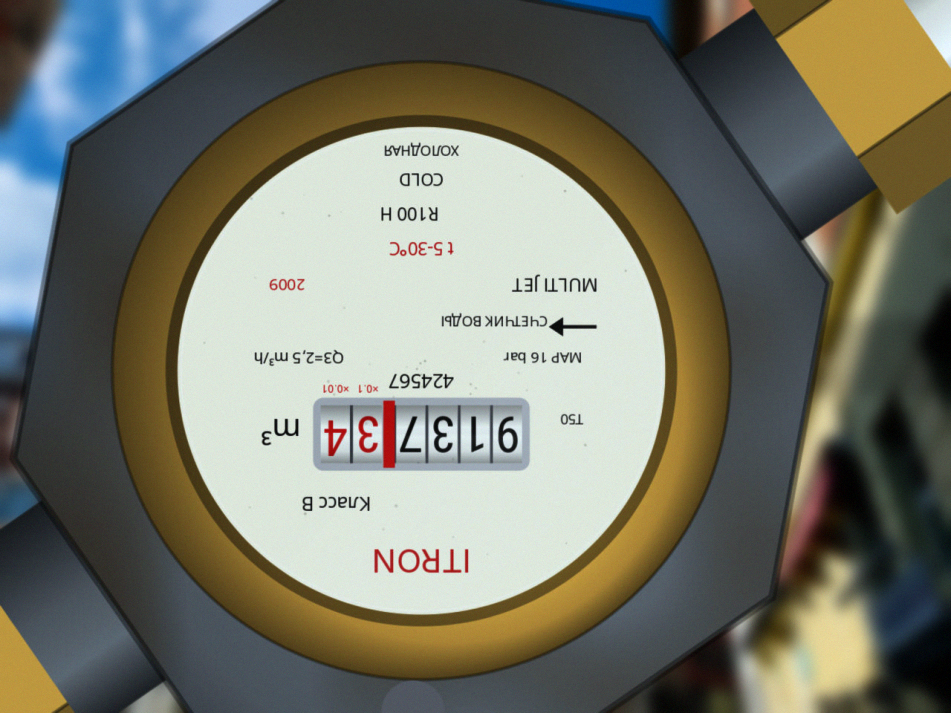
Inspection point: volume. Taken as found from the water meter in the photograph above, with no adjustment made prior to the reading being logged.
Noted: 9137.34 m³
